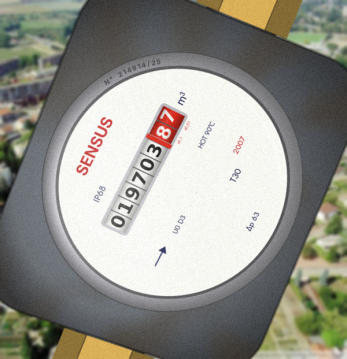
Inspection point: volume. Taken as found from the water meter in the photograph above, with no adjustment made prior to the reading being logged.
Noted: 19703.87 m³
